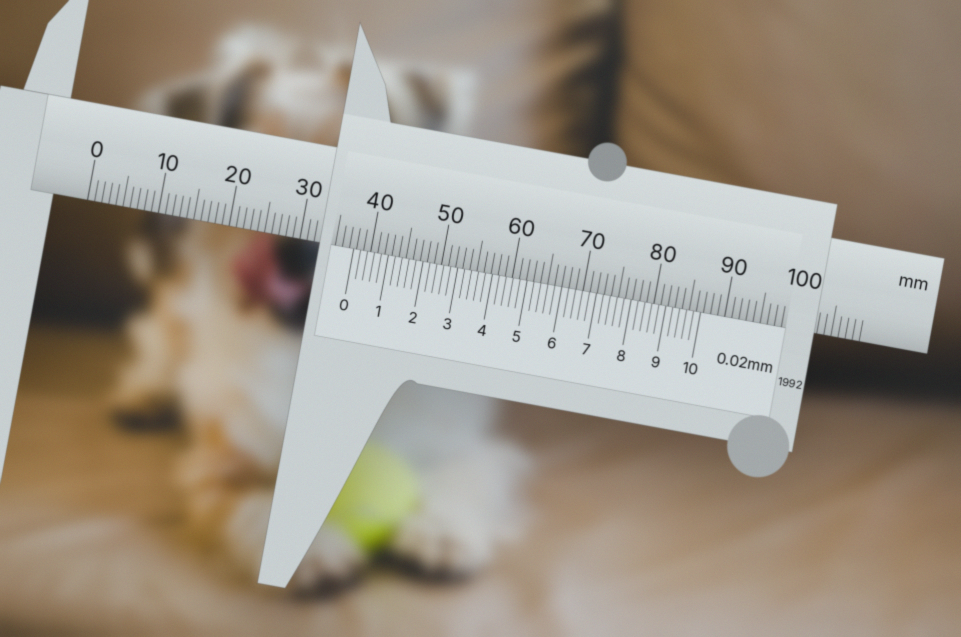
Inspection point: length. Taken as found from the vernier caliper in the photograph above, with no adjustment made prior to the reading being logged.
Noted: 37.6 mm
